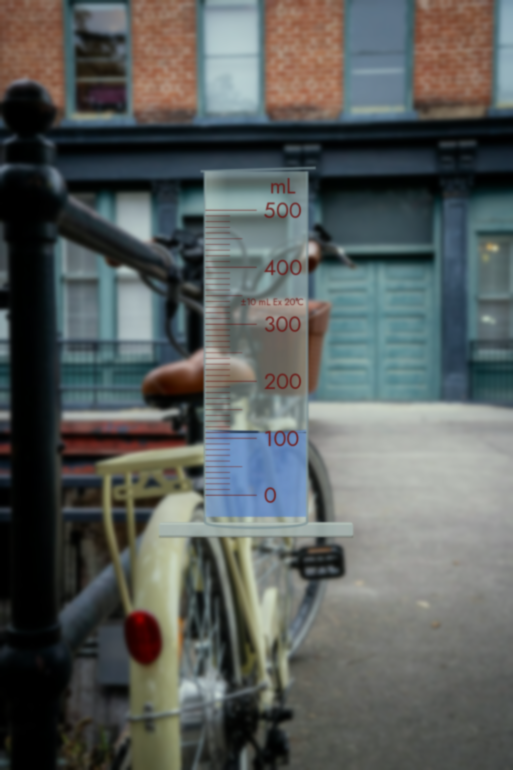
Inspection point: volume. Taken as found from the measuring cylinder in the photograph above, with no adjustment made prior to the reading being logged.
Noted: 110 mL
